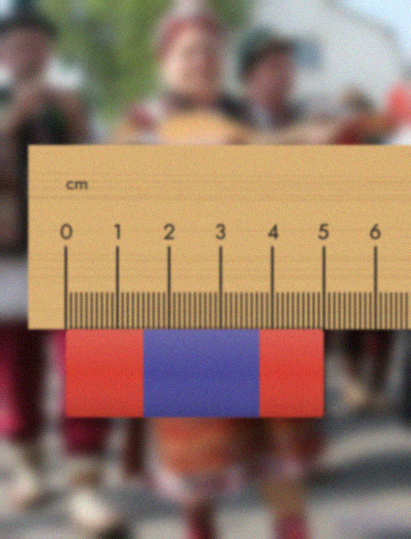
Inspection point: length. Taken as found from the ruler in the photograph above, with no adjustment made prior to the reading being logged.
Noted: 5 cm
